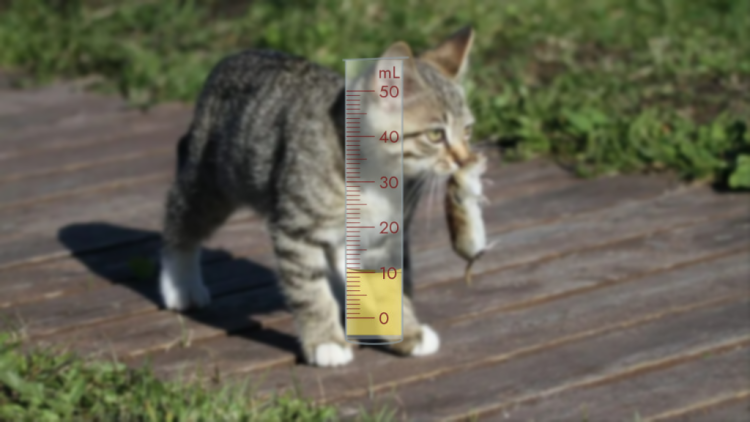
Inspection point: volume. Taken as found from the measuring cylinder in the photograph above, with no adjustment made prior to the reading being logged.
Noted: 10 mL
